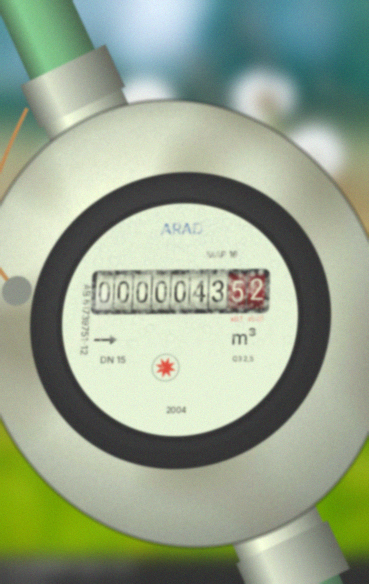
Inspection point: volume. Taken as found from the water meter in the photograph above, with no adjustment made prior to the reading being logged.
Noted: 43.52 m³
